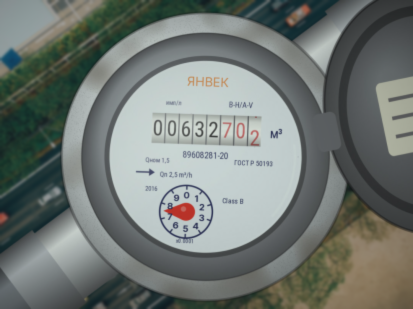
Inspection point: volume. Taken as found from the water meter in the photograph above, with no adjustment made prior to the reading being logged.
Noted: 632.7017 m³
